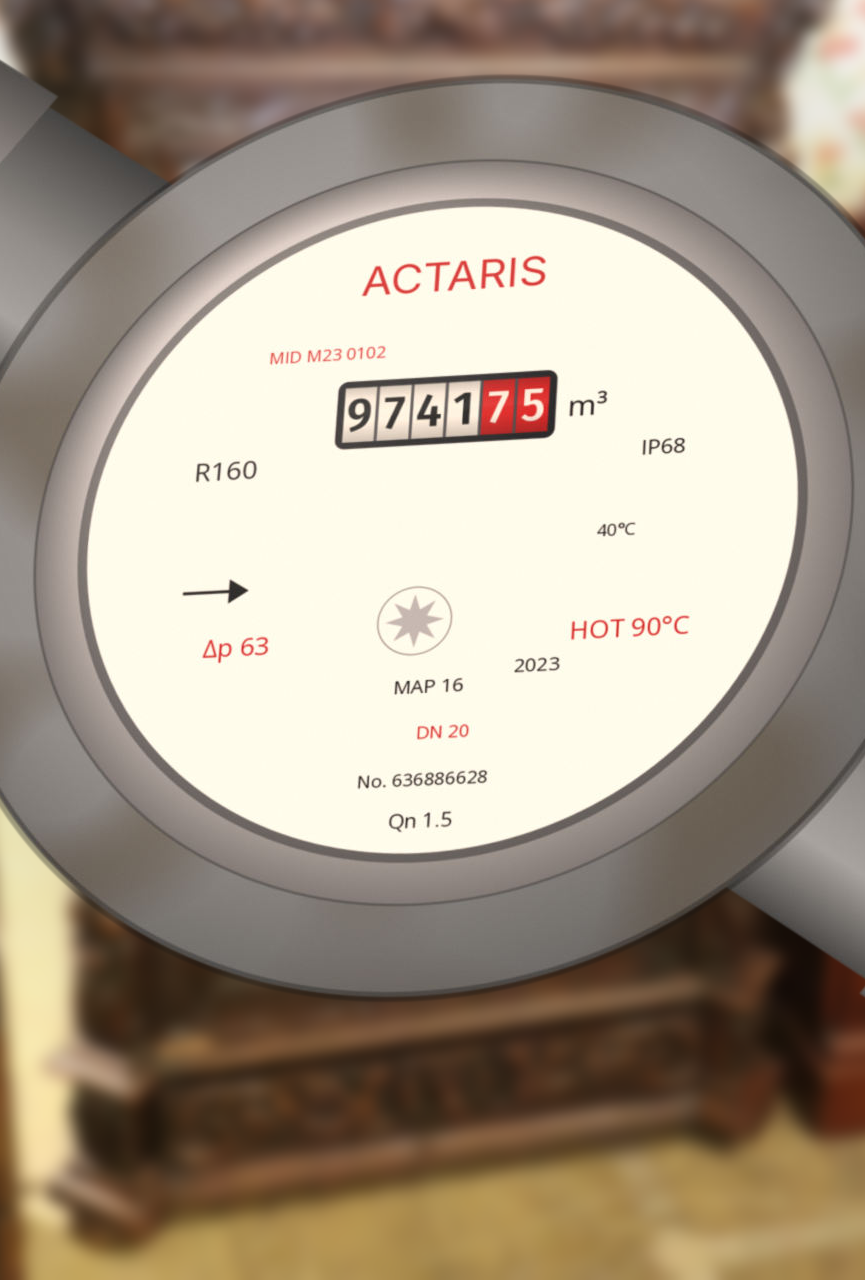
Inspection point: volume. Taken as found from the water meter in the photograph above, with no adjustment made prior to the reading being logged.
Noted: 9741.75 m³
